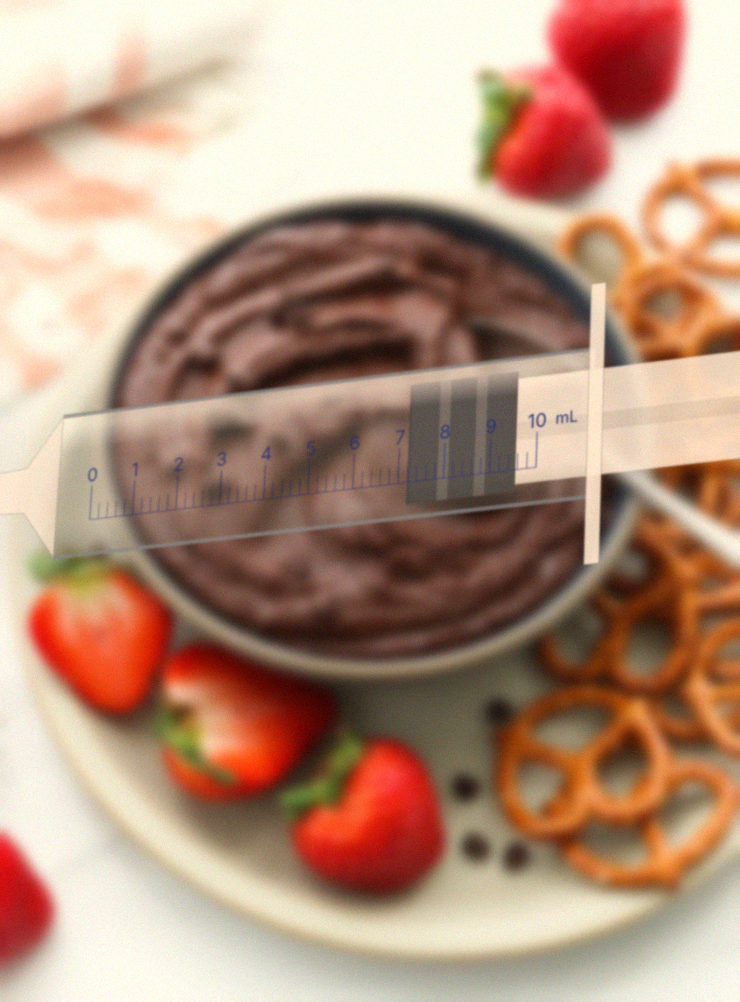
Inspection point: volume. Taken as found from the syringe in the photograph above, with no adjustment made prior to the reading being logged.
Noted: 7.2 mL
